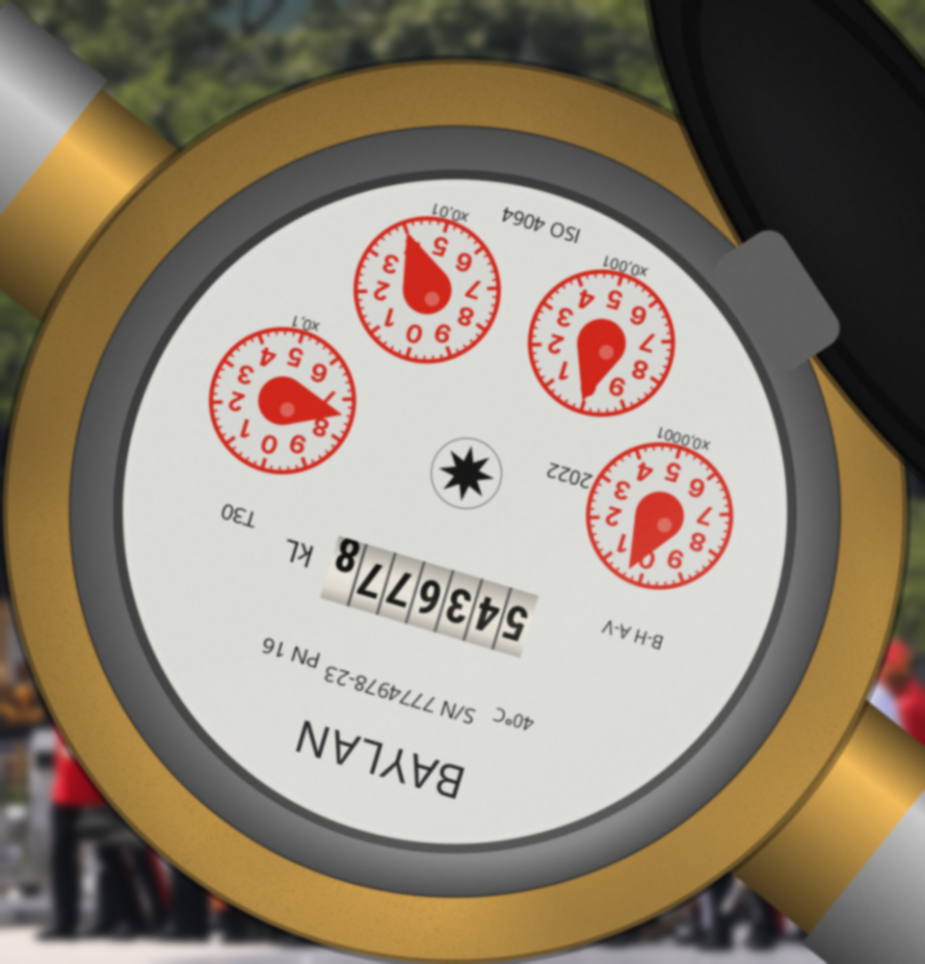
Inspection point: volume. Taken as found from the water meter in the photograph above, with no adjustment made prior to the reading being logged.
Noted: 5436777.7400 kL
